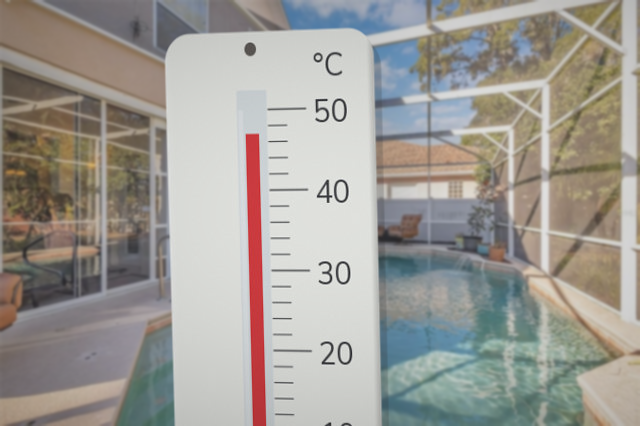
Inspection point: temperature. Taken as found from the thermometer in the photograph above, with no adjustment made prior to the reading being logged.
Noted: 47 °C
